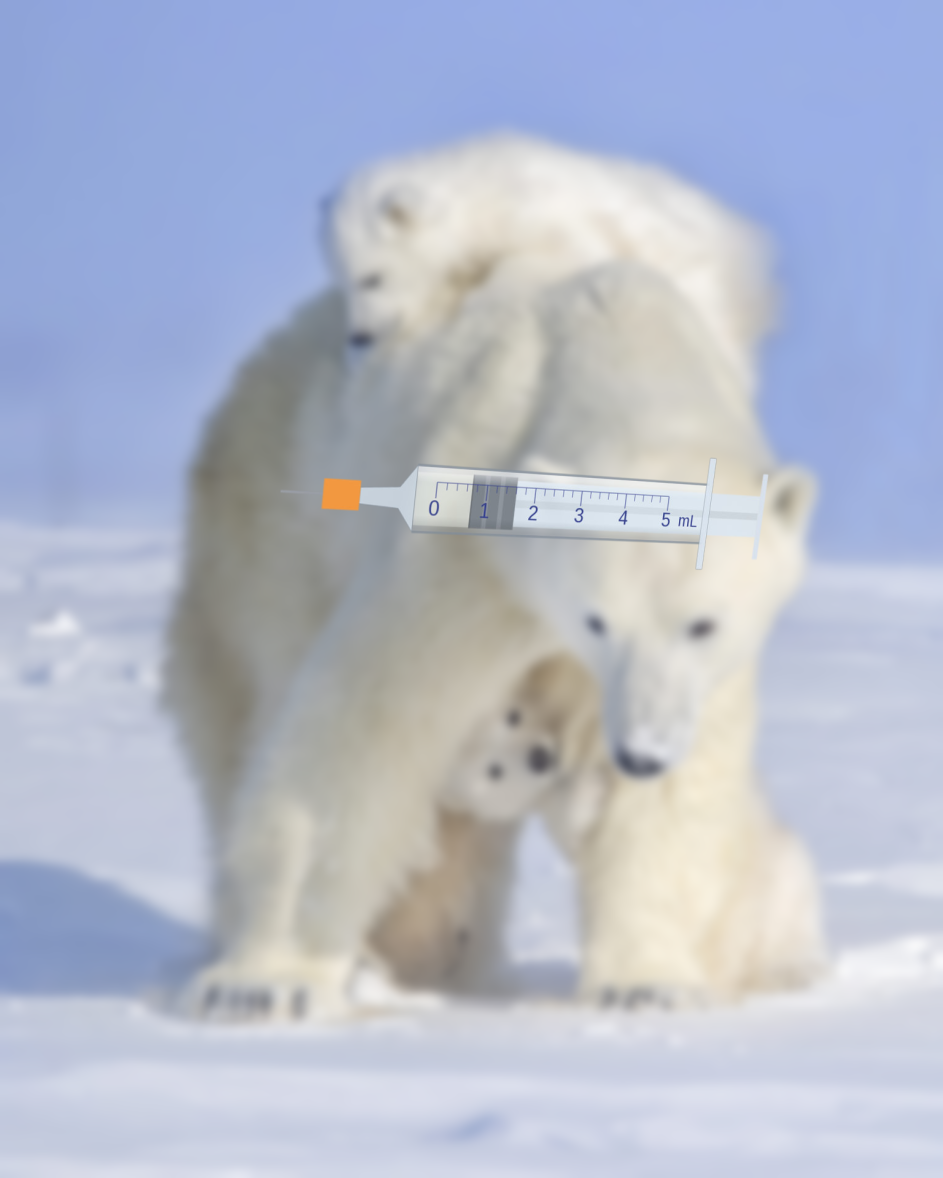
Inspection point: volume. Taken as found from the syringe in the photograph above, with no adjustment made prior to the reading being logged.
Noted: 0.7 mL
